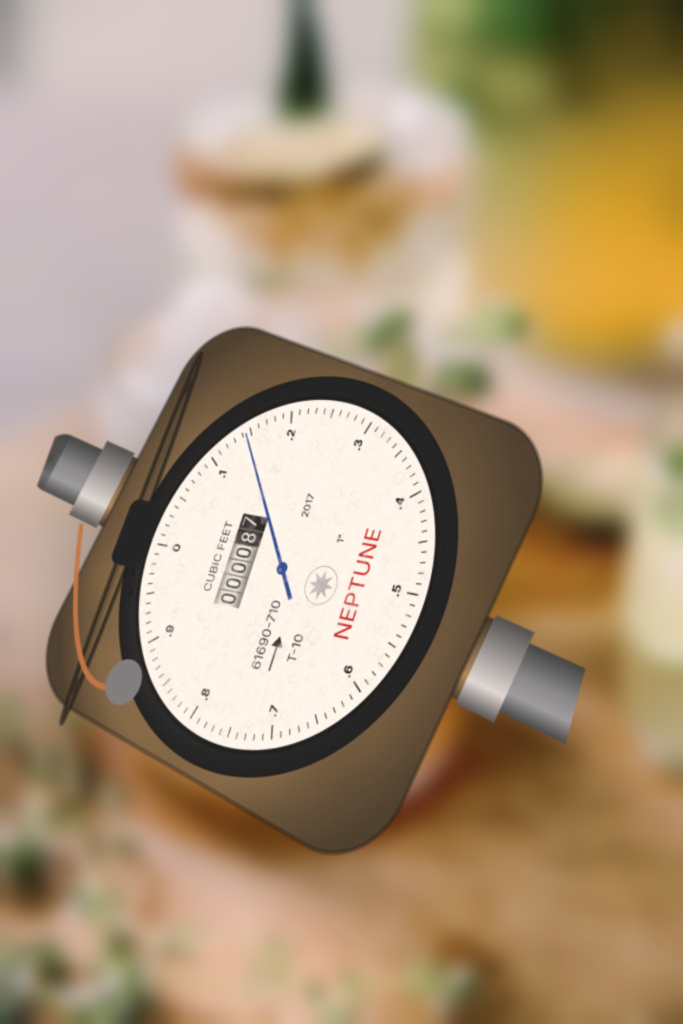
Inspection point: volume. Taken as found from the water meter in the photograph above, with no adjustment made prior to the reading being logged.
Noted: 87.14 ft³
